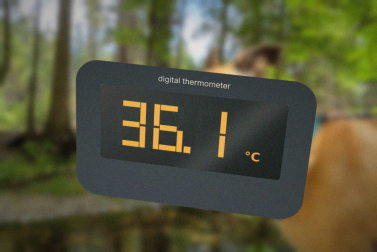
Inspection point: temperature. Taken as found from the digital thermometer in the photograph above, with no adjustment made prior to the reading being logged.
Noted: 36.1 °C
